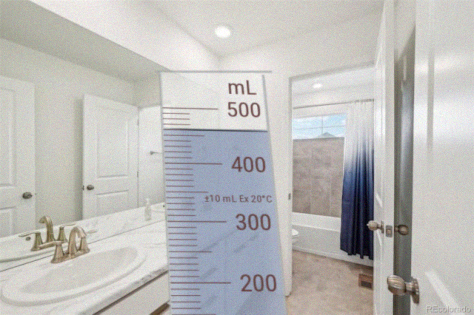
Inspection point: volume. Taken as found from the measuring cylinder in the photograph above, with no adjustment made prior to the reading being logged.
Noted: 460 mL
